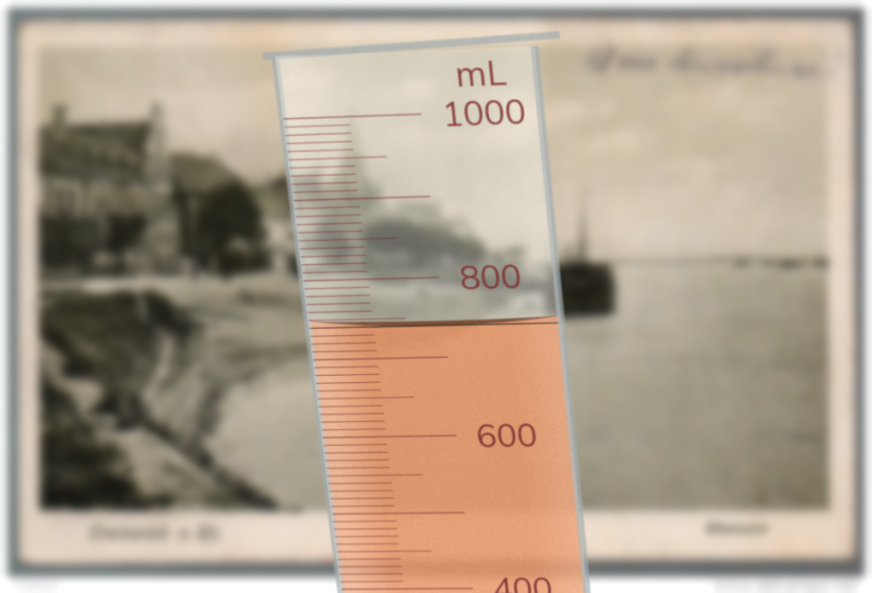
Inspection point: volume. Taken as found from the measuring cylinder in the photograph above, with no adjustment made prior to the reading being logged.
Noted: 740 mL
